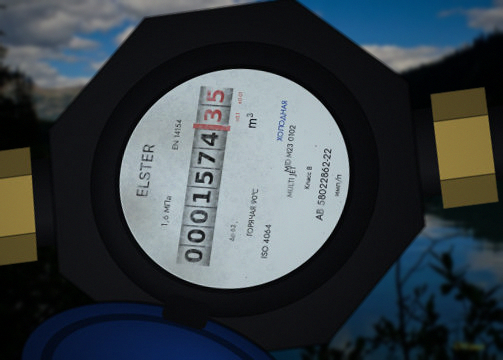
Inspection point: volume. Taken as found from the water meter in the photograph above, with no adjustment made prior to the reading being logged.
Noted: 1574.35 m³
